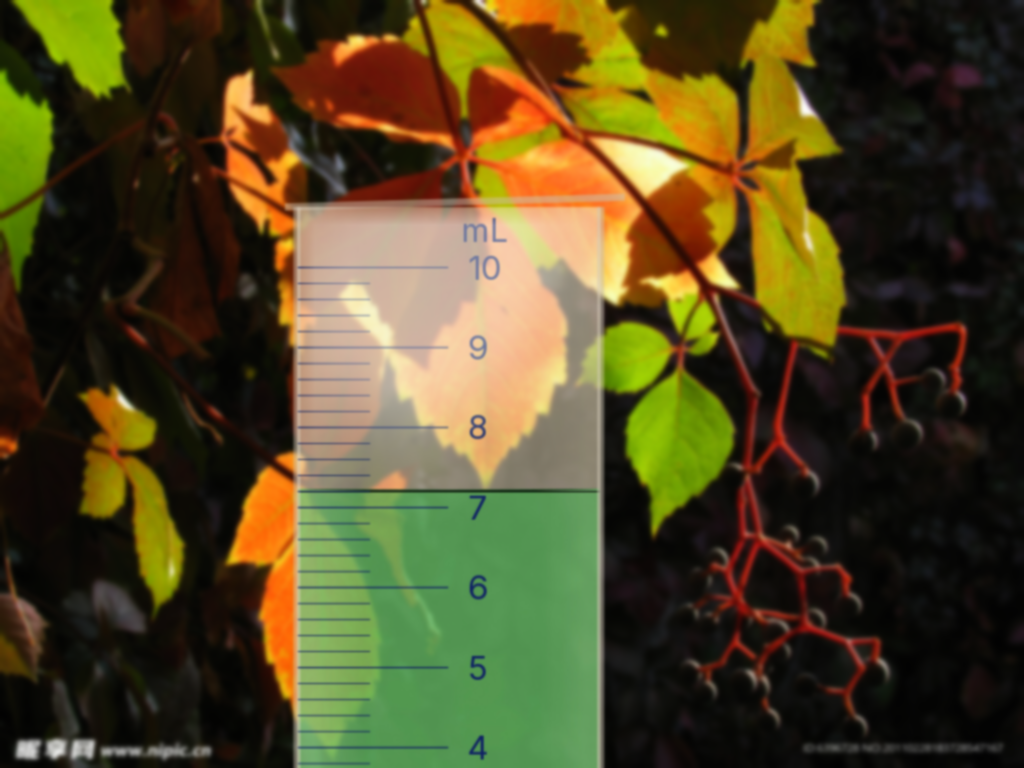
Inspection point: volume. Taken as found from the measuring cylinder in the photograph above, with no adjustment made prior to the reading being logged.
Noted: 7.2 mL
